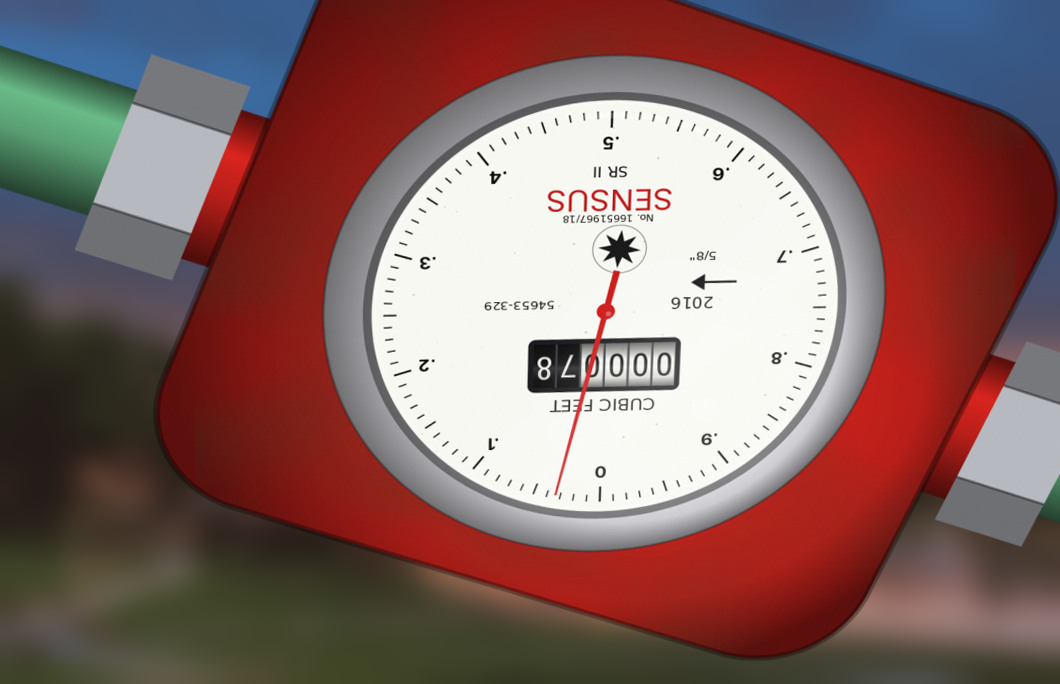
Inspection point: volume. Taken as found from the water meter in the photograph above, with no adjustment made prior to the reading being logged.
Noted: 78.03 ft³
